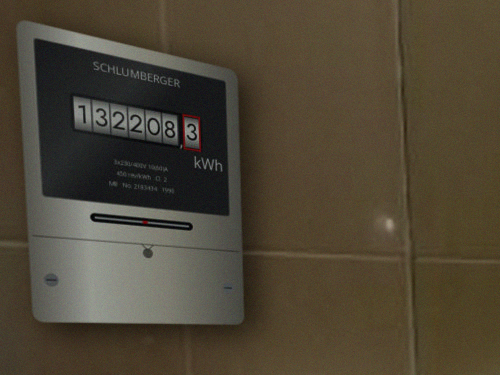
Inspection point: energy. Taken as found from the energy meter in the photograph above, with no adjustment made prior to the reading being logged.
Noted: 132208.3 kWh
